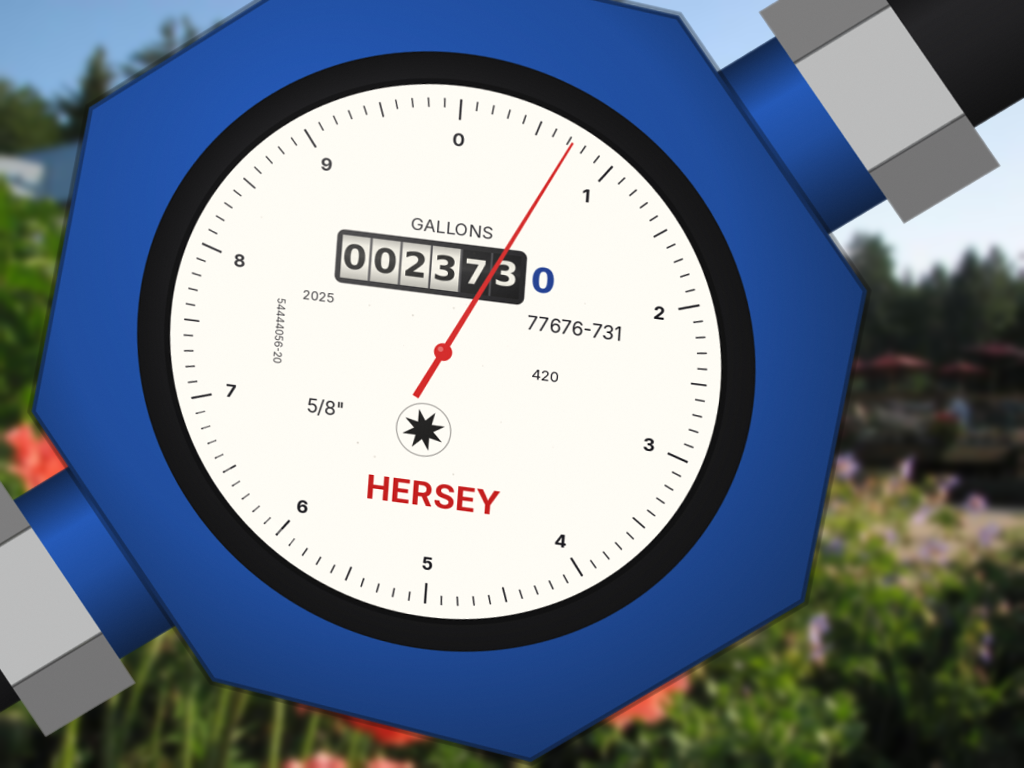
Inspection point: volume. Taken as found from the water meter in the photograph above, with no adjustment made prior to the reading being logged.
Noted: 23730.7 gal
